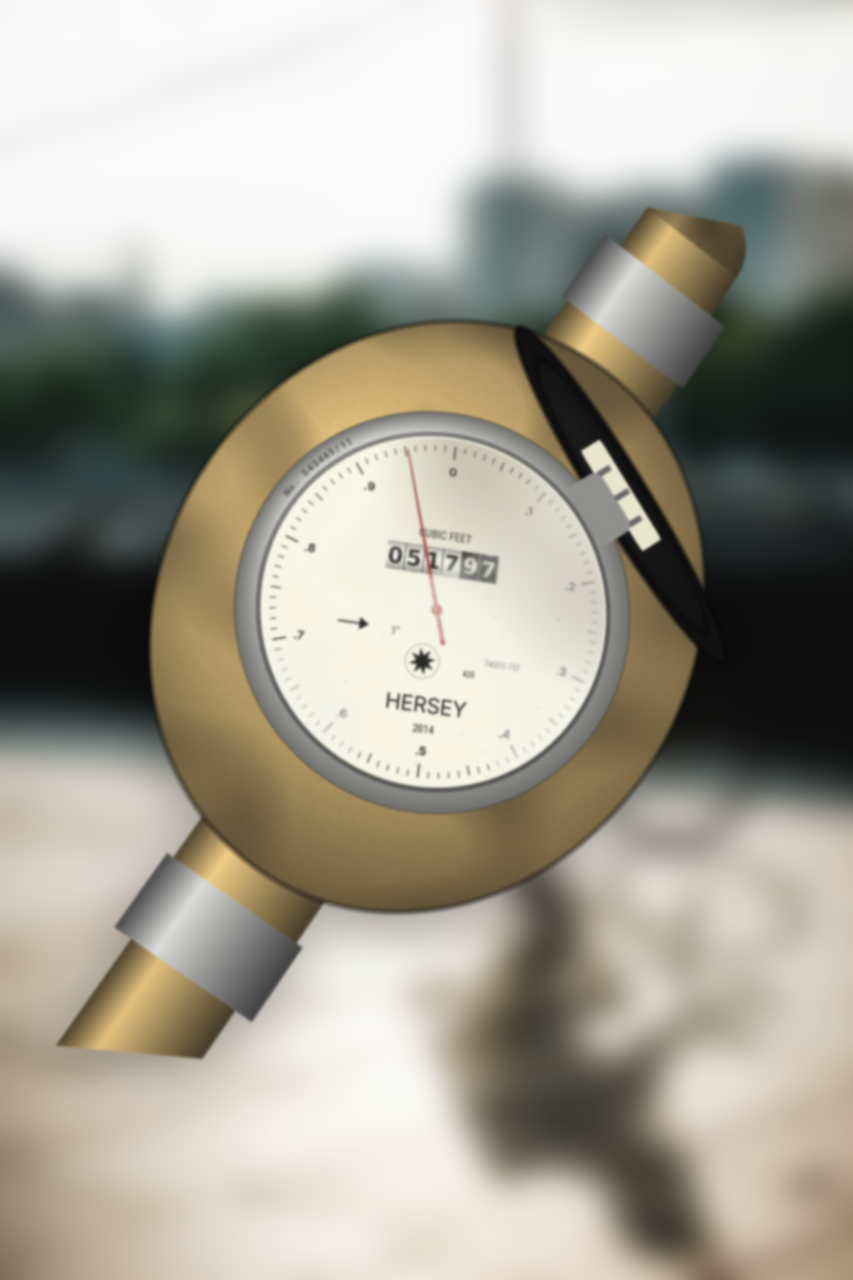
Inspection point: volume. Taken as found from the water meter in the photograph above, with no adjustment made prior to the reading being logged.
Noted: 51796.95 ft³
